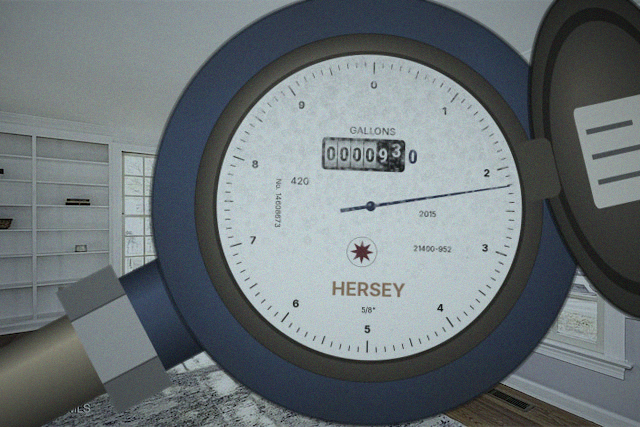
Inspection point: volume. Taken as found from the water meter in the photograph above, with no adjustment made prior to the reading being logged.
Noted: 932.2 gal
